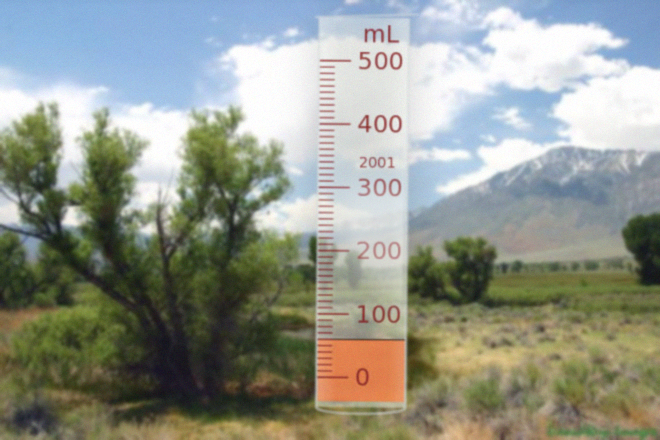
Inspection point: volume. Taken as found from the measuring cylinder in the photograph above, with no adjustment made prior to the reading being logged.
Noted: 60 mL
